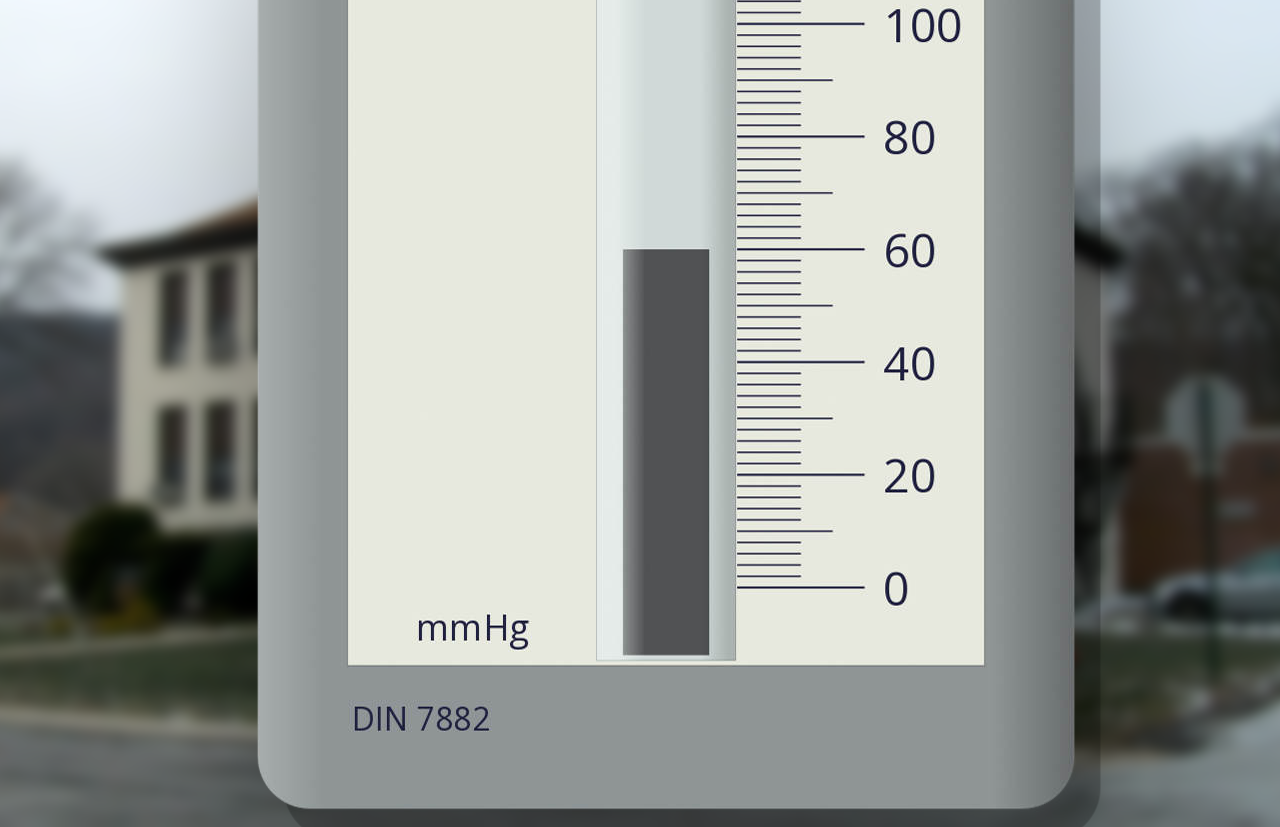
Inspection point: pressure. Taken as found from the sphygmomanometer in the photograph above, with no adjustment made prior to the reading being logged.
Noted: 60 mmHg
